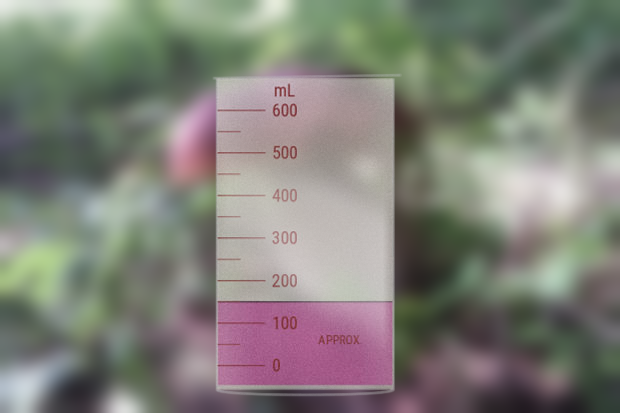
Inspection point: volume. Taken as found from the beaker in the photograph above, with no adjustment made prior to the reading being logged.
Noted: 150 mL
